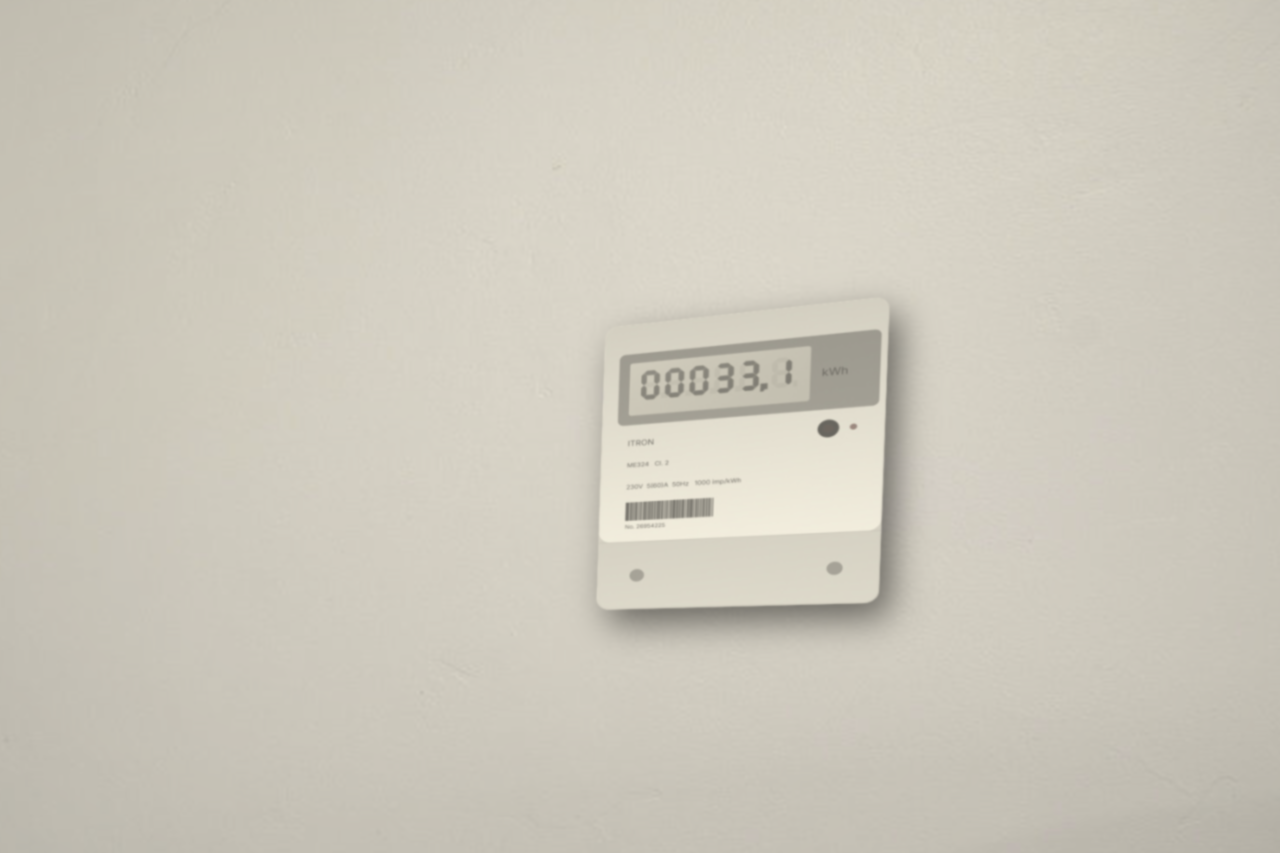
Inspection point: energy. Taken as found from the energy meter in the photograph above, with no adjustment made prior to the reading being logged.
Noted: 33.1 kWh
